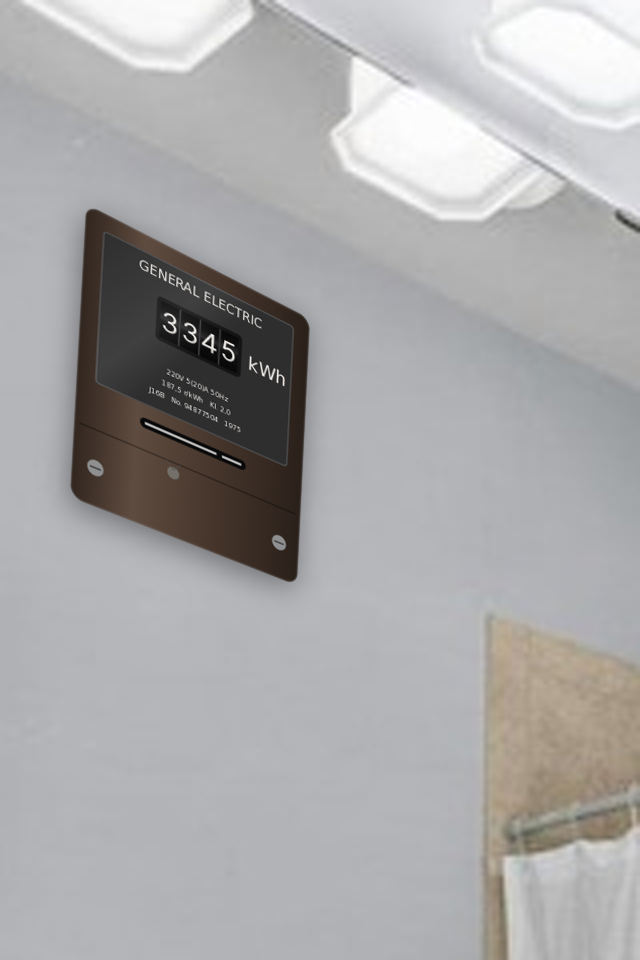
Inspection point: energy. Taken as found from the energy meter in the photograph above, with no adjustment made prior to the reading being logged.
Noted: 3345 kWh
